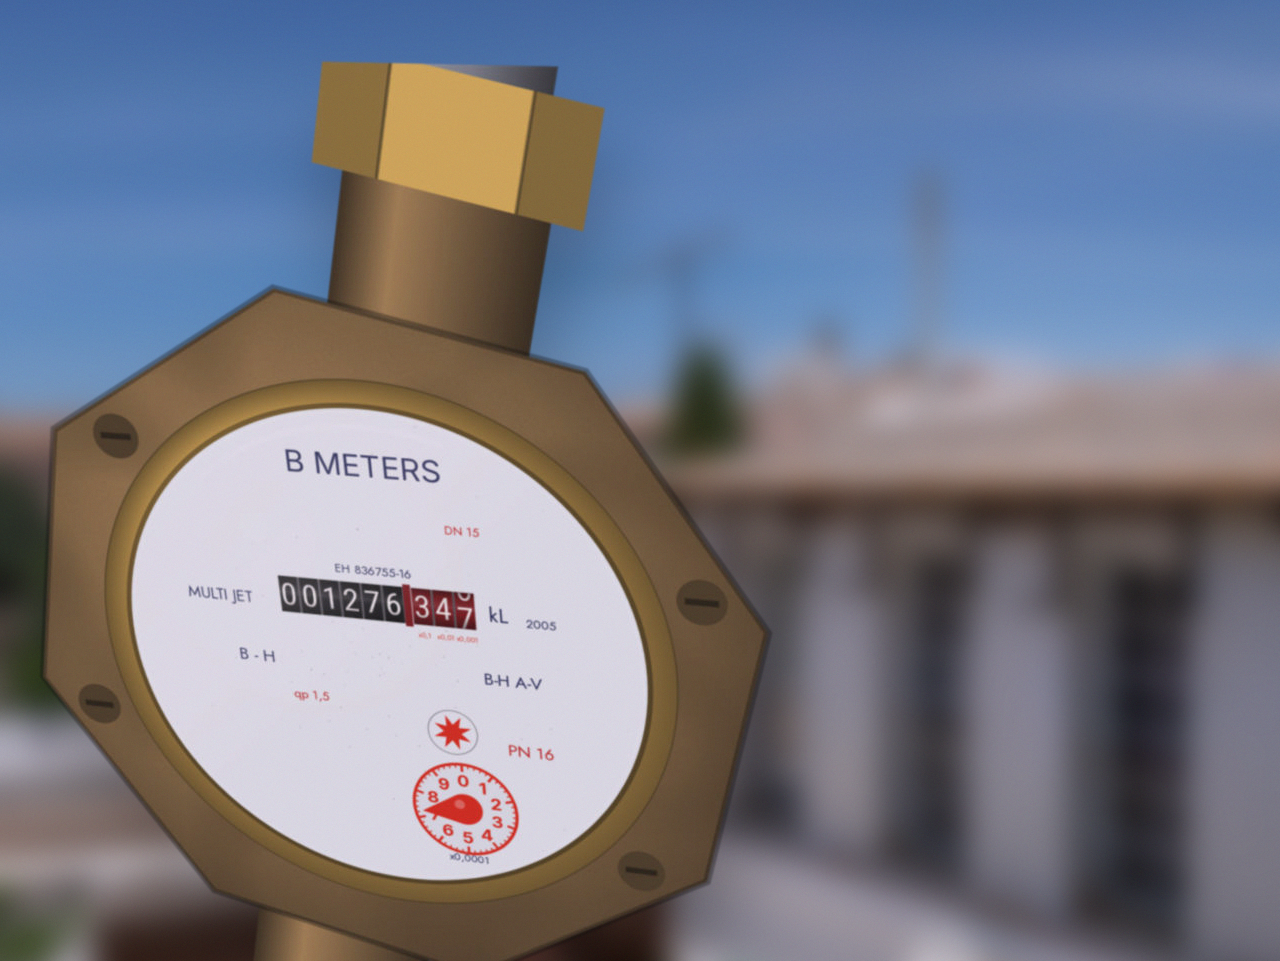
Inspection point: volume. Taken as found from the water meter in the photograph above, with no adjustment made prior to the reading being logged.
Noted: 1276.3467 kL
